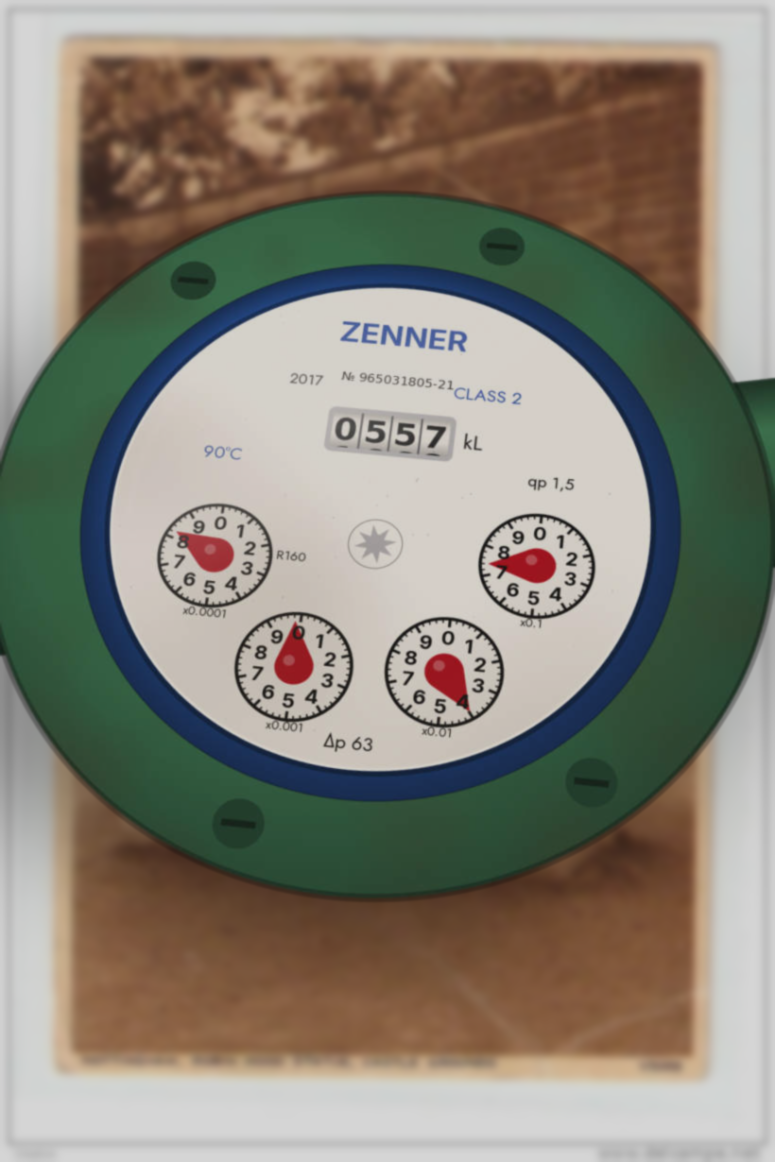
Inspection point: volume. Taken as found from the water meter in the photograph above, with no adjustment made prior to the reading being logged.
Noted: 557.7398 kL
